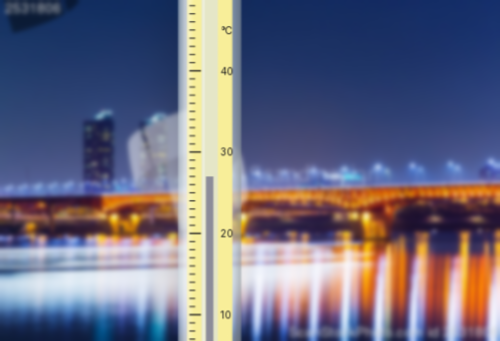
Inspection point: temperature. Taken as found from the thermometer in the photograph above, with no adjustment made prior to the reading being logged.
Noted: 27 °C
